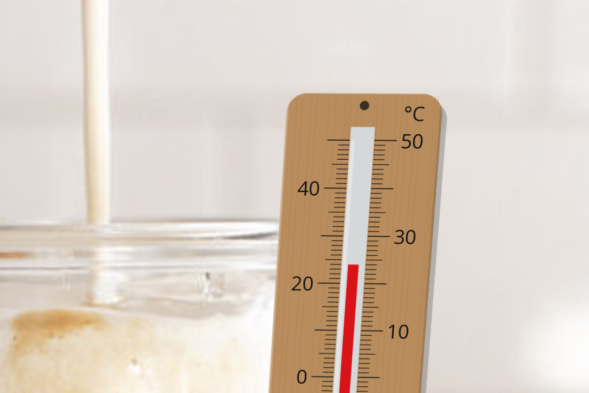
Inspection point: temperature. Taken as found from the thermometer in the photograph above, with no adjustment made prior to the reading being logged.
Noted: 24 °C
